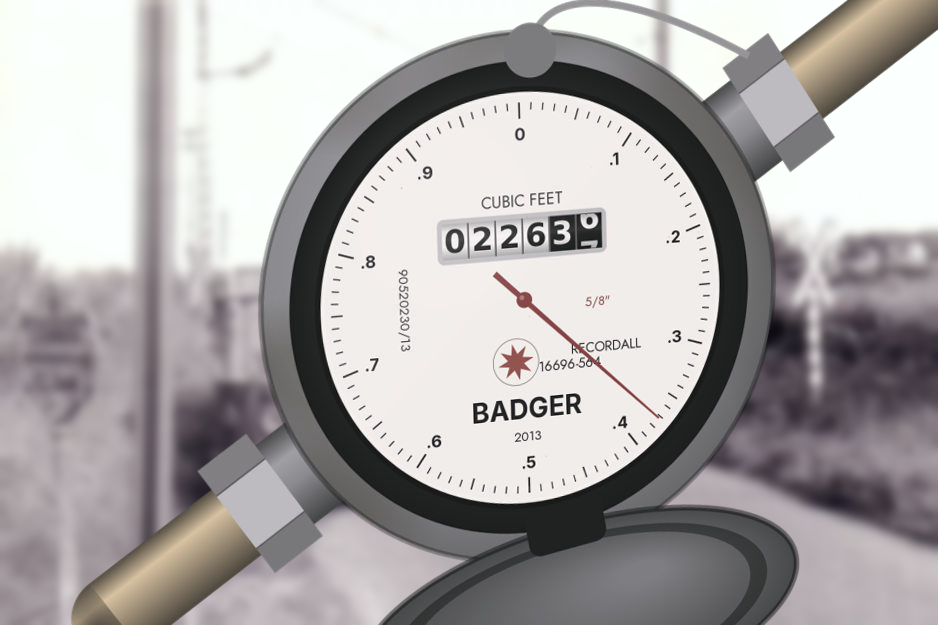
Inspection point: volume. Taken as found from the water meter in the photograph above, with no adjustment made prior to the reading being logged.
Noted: 22636.37 ft³
